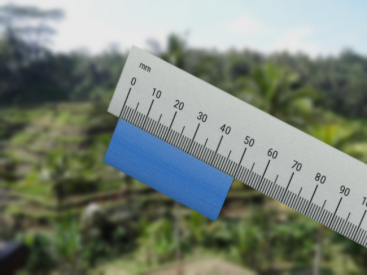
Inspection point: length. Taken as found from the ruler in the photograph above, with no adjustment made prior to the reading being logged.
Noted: 50 mm
